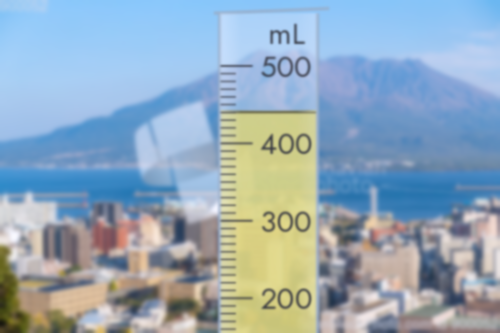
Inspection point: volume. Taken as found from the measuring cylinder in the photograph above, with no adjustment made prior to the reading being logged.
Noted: 440 mL
